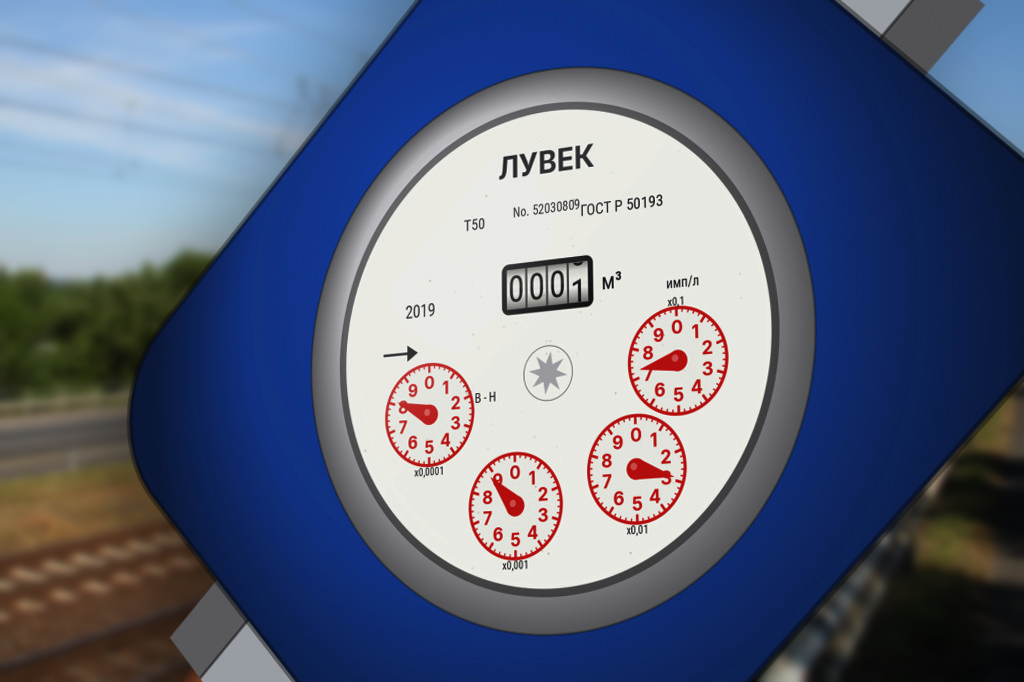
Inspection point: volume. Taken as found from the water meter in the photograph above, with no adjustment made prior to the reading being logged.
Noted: 0.7288 m³
